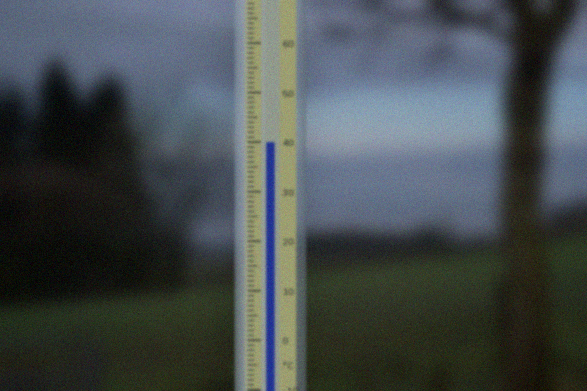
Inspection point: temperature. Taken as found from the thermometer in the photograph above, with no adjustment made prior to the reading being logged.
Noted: 40 °C
